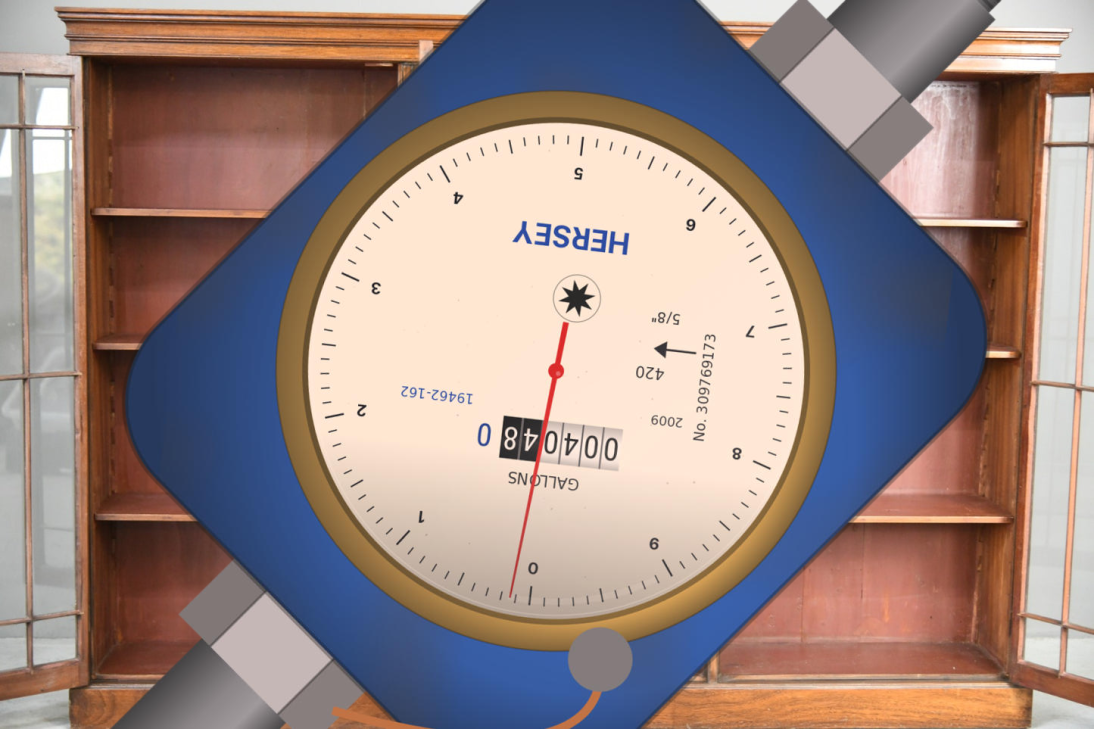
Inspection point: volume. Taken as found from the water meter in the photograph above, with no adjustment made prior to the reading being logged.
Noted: 40480.1 gal
